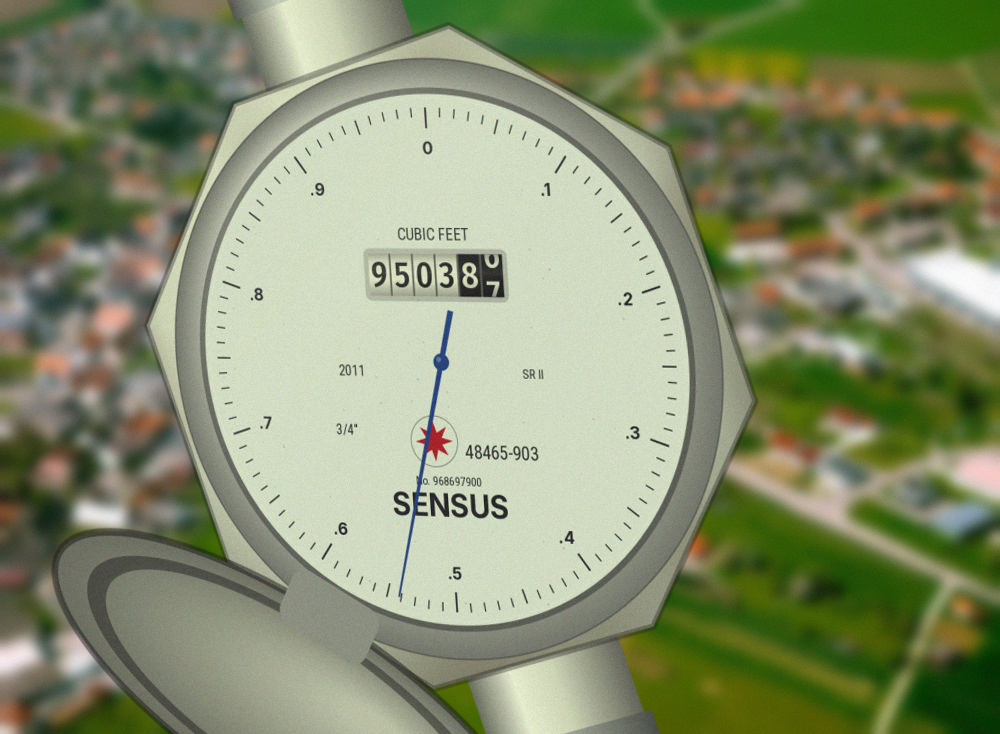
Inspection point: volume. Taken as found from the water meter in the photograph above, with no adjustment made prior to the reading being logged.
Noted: 950386.54 ft³
